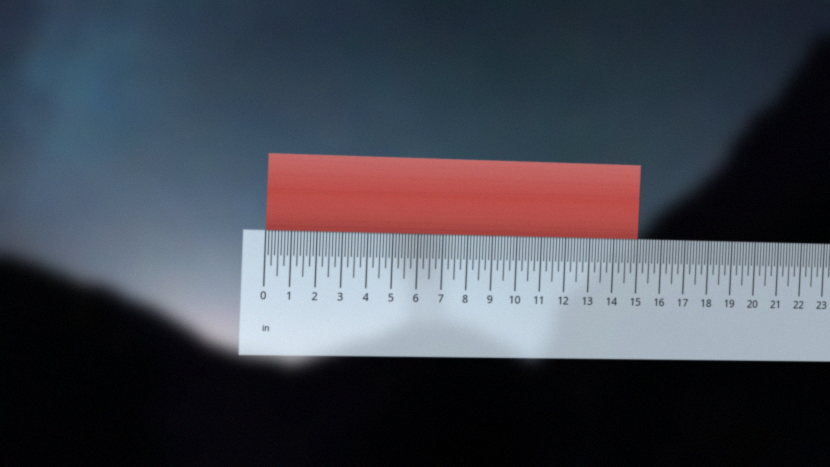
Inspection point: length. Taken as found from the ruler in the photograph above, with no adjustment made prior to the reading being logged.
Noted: 15 in
